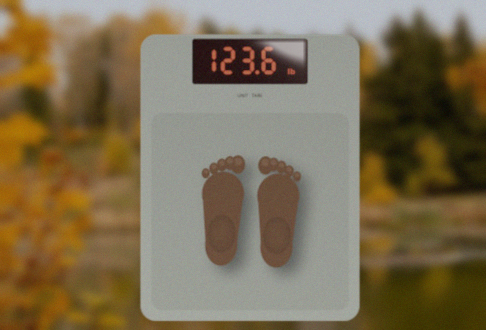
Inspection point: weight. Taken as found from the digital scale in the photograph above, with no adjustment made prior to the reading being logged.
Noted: 123.6 lb
